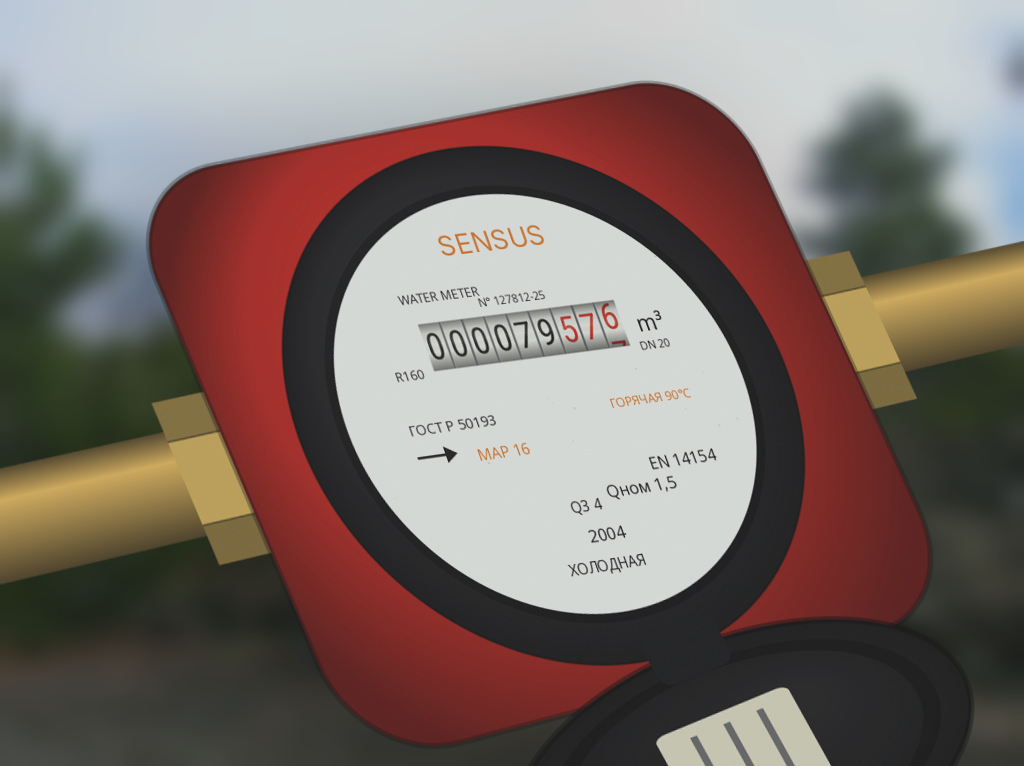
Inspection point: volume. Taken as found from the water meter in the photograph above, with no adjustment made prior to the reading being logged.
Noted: 79.576 m³
